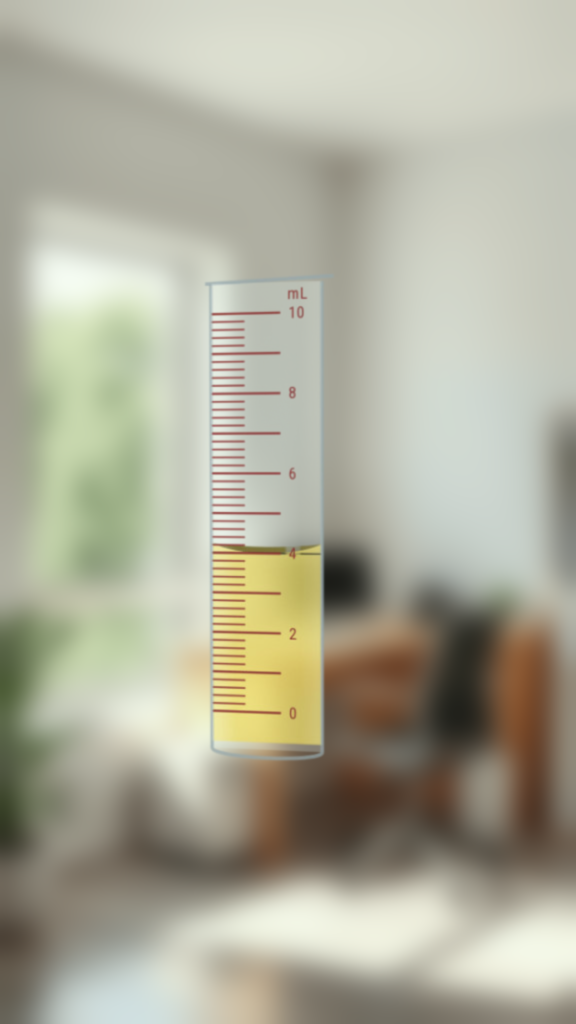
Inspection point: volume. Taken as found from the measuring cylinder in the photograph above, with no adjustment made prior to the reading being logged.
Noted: 4 mL
